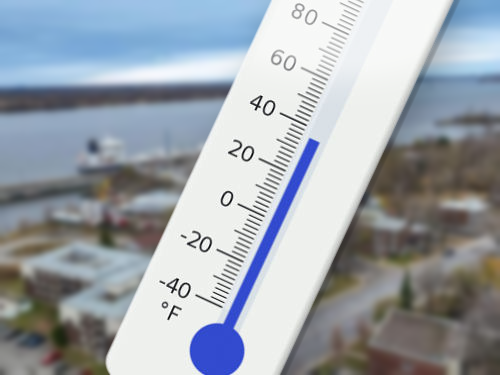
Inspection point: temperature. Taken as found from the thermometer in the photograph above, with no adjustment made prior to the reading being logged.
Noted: 36 °F
